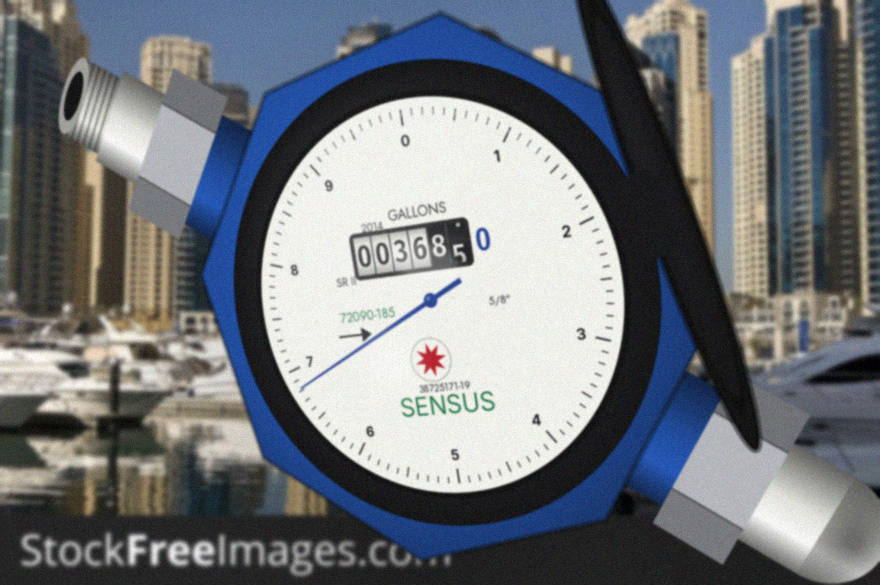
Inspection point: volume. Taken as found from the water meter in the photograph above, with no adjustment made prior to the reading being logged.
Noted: 36846.8 gal
